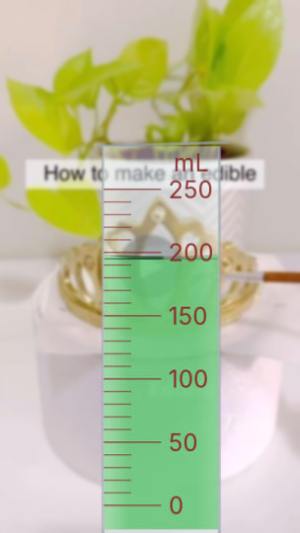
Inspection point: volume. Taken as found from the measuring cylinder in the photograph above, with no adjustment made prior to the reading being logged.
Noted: 195 mL
